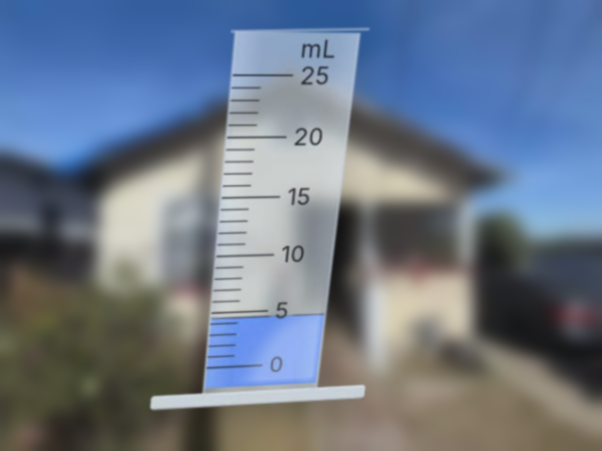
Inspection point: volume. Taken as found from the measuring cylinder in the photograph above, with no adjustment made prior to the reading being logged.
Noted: 4.5 mL
